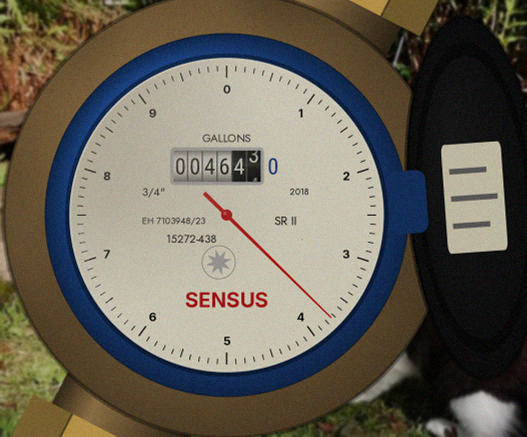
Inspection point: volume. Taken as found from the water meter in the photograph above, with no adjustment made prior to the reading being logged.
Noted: 46433.7 gal
